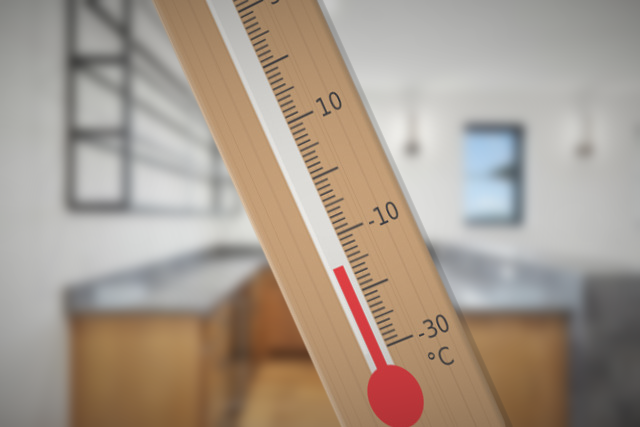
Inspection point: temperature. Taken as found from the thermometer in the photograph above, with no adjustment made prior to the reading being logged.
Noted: -15 °C
